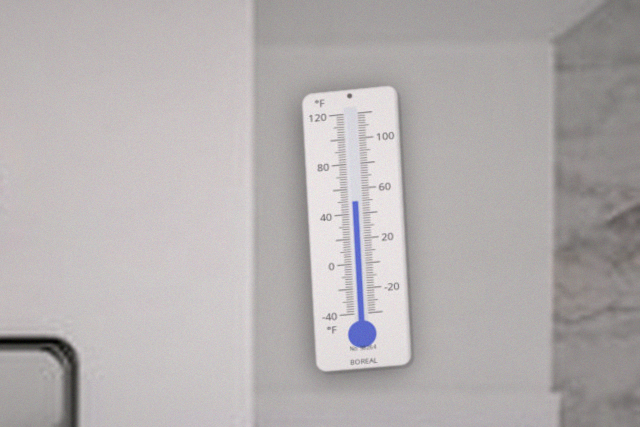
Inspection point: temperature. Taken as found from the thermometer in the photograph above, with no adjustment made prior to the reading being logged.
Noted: 50 °F
